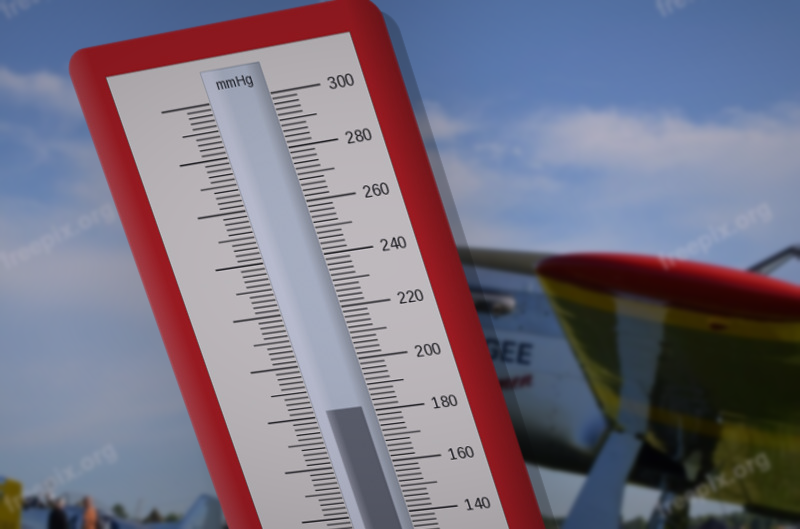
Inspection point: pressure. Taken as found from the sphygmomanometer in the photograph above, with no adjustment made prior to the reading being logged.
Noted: 182 mmHg
